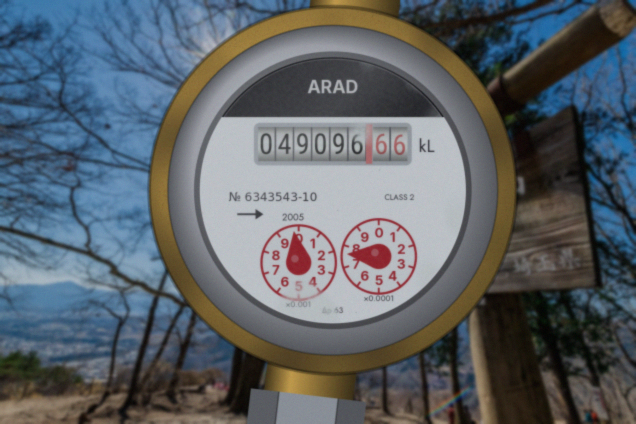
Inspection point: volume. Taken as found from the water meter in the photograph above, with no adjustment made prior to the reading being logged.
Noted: 49096.6597 kL
